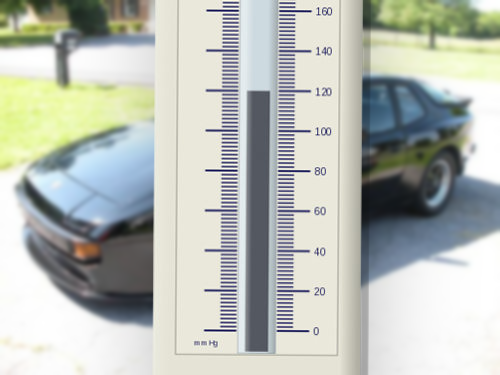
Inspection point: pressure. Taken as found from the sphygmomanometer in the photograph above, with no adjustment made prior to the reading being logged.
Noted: 120 mmHg
